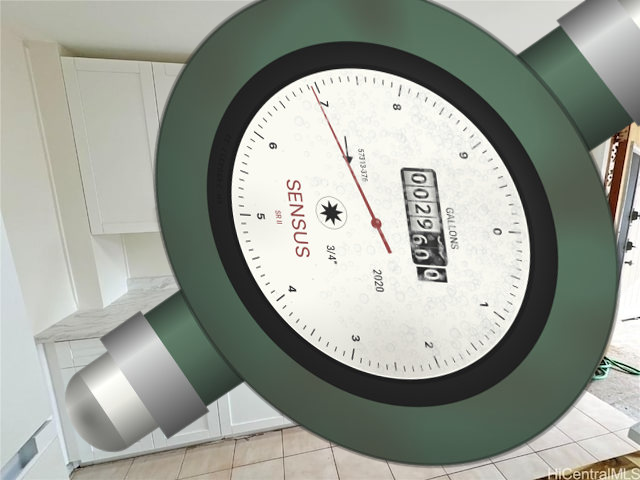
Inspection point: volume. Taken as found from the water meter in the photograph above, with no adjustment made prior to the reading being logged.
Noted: 29596.9 gal
